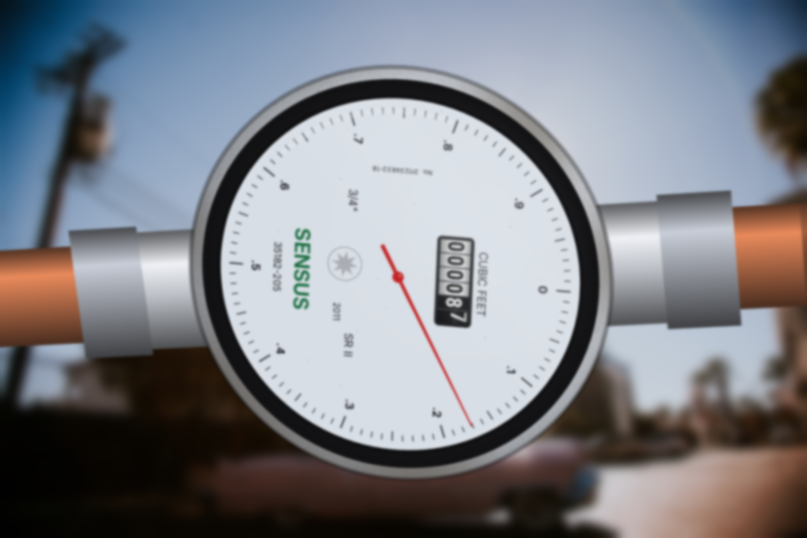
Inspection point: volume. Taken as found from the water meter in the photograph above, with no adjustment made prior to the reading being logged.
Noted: 87.17 ft³
